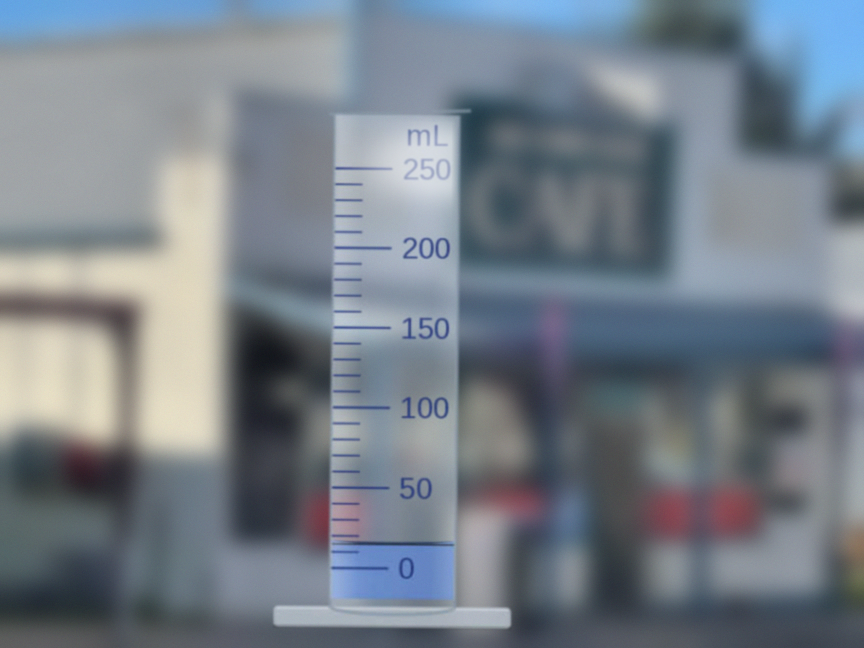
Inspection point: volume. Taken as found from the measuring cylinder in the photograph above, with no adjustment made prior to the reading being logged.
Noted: 15 mL
